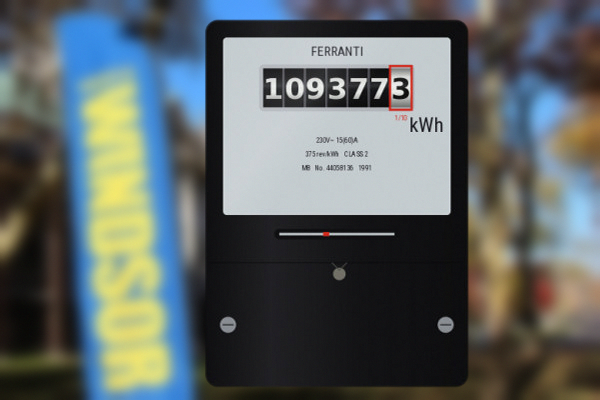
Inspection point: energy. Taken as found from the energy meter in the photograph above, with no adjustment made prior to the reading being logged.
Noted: 109377.3 kWh
